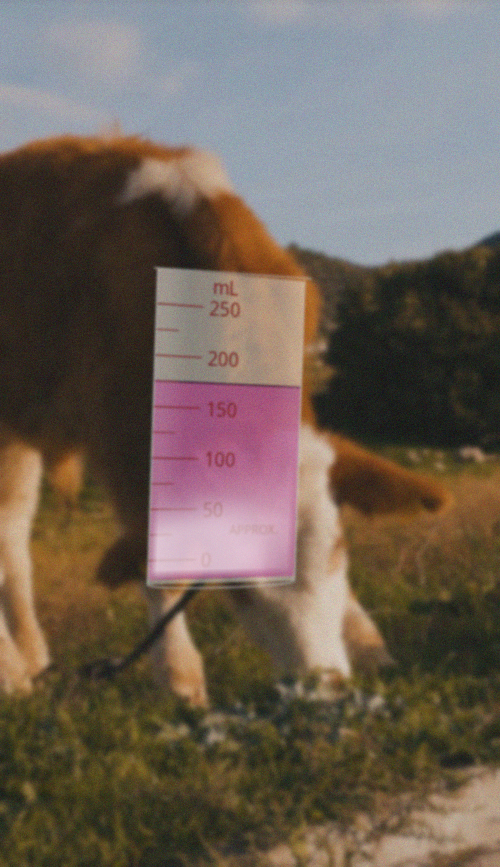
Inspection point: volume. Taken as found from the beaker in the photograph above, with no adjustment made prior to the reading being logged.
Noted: 175 mL
